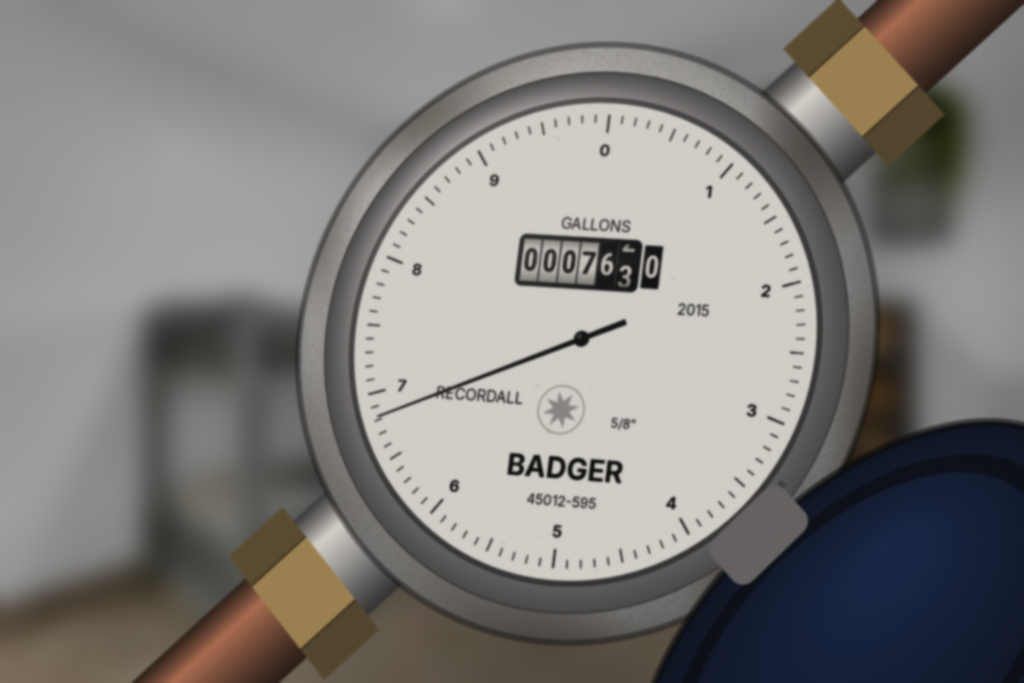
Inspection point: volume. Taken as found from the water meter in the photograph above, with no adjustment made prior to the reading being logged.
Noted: 7626.8 gal
